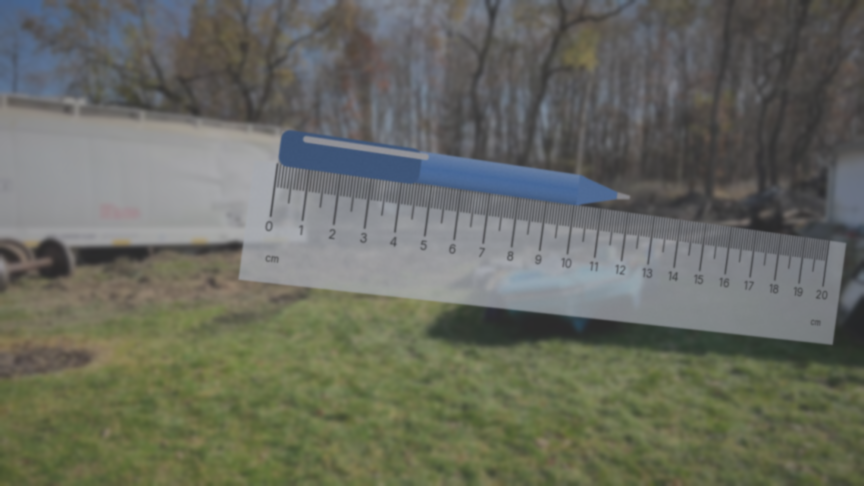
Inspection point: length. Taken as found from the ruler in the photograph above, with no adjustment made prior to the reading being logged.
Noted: 12 cm
